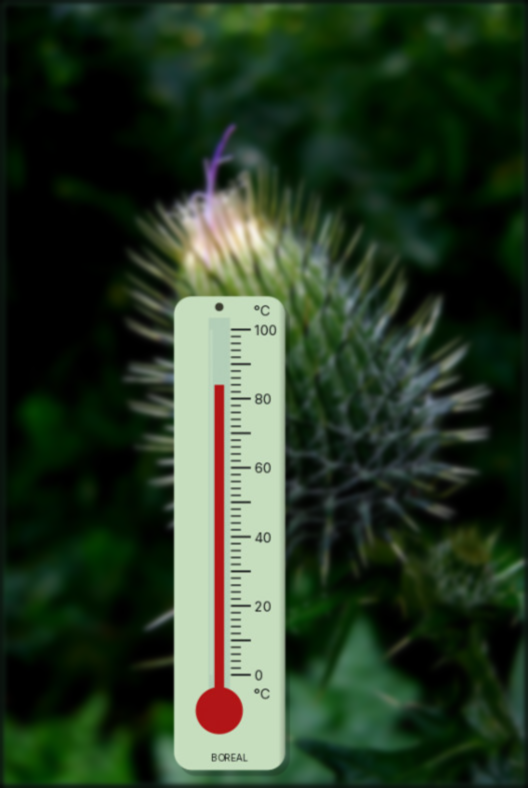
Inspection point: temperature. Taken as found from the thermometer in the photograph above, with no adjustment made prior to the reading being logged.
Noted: 84 °C
